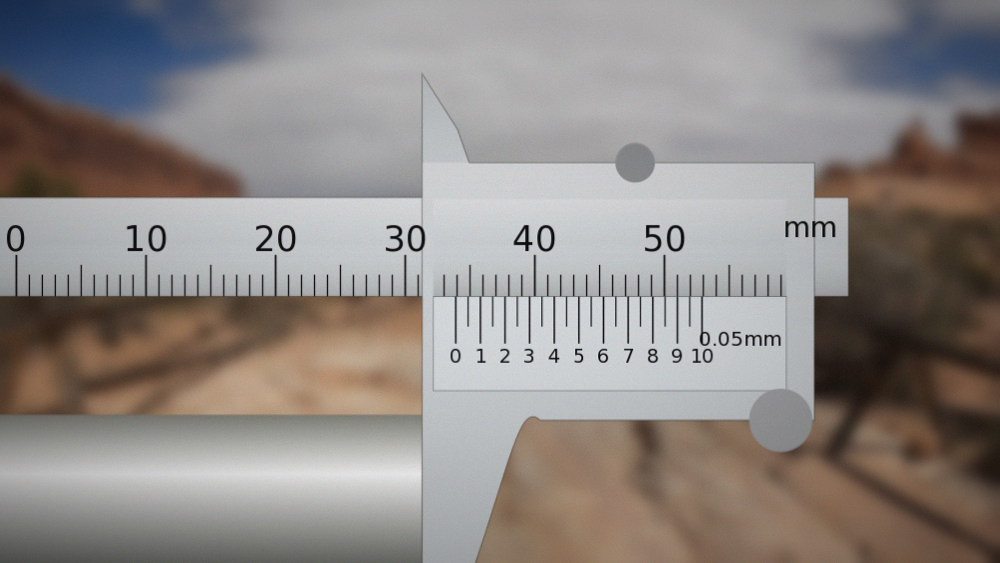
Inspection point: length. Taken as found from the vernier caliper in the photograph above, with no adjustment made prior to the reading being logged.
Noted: 33.9 mm
